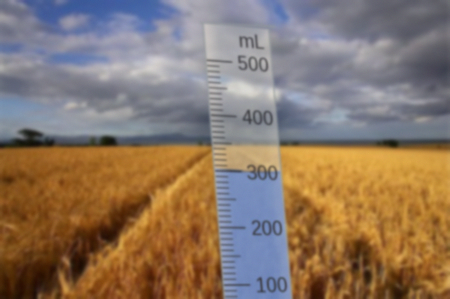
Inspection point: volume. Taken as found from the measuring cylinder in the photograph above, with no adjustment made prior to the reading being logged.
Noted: 300 mL
